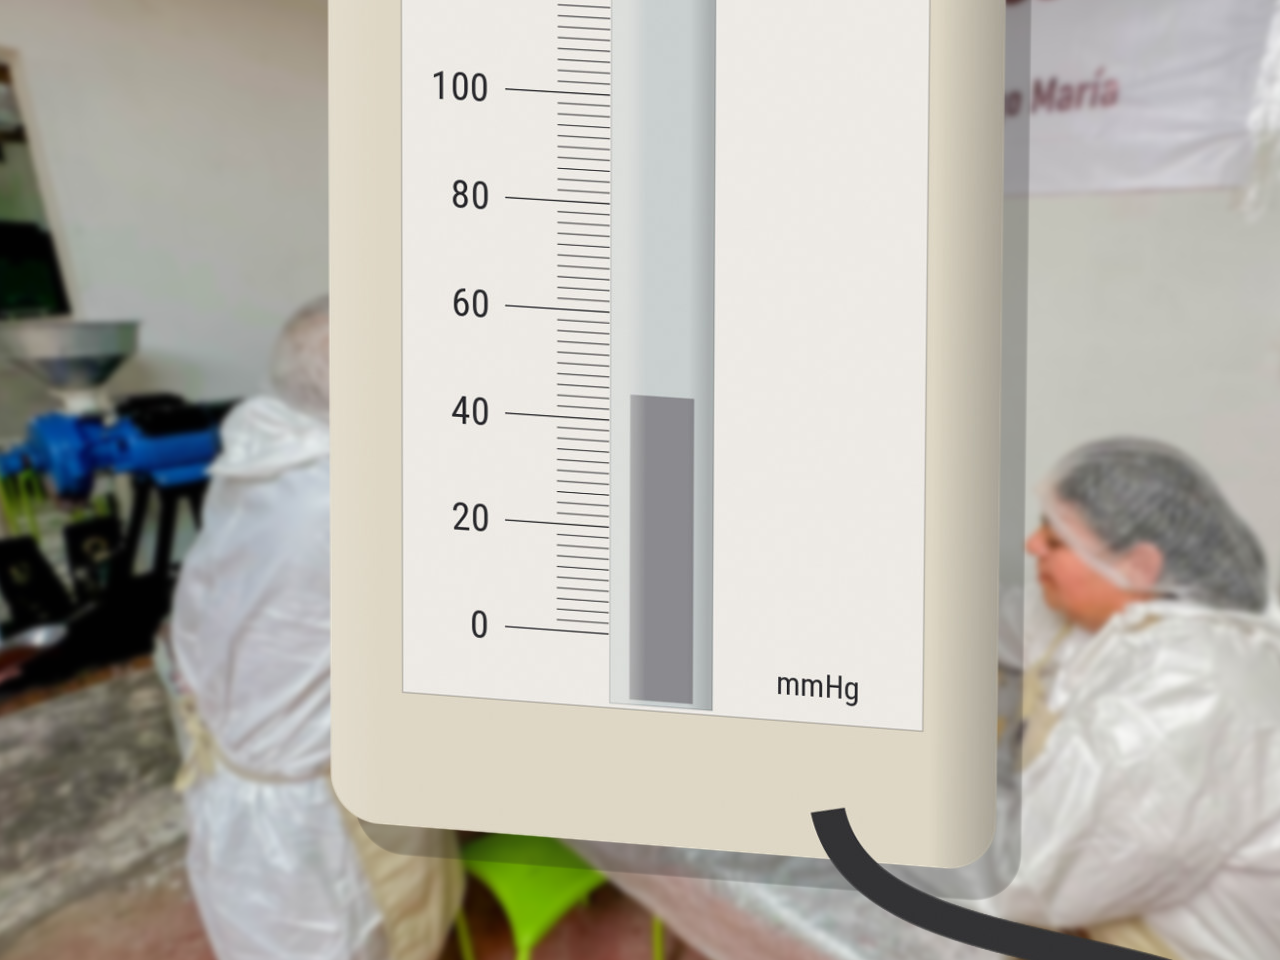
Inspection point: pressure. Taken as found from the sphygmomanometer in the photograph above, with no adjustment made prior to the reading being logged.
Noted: 45 mmHg
